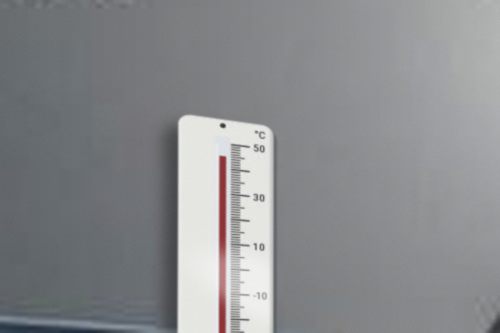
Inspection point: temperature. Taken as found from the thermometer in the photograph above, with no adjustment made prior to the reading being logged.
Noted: 45 °C
